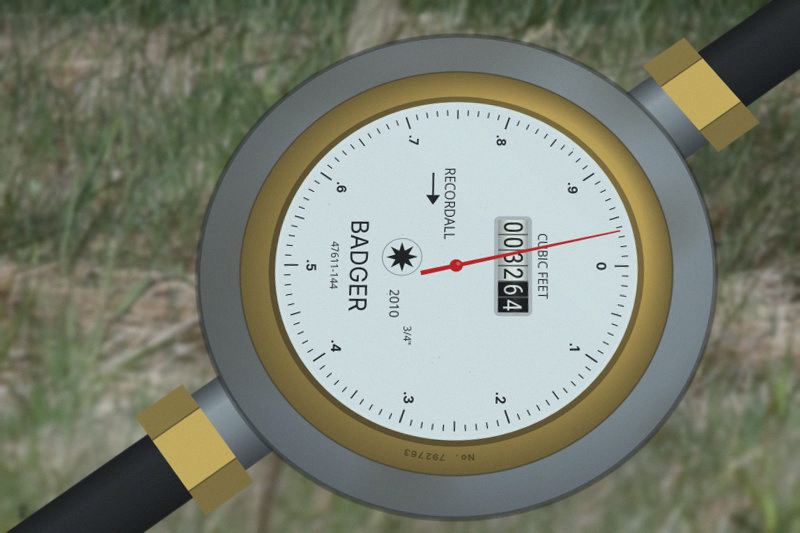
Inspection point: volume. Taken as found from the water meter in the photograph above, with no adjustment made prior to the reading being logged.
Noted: 3263.96 ft³
